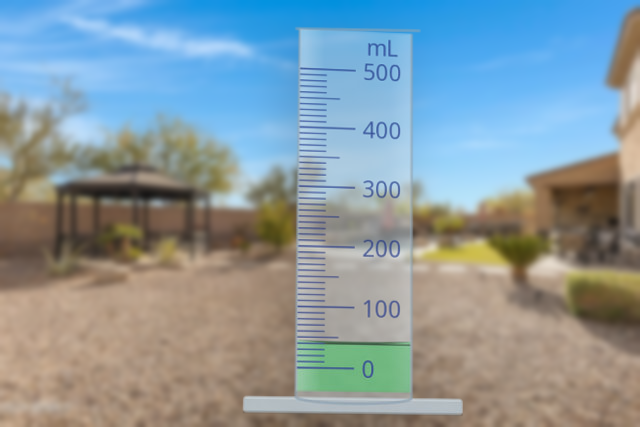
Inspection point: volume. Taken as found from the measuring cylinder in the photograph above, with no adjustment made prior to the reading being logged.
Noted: 40 mL
